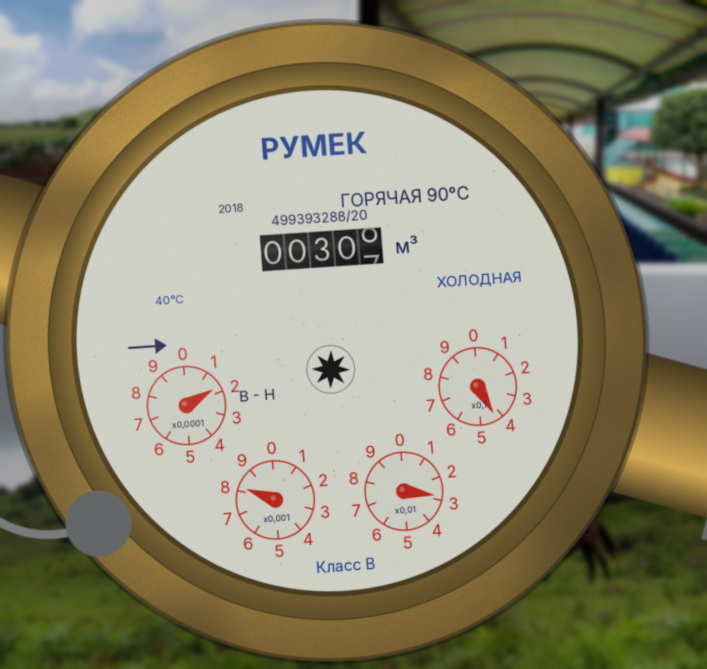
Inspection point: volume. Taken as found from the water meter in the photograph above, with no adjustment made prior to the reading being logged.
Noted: 306.4281 m³
